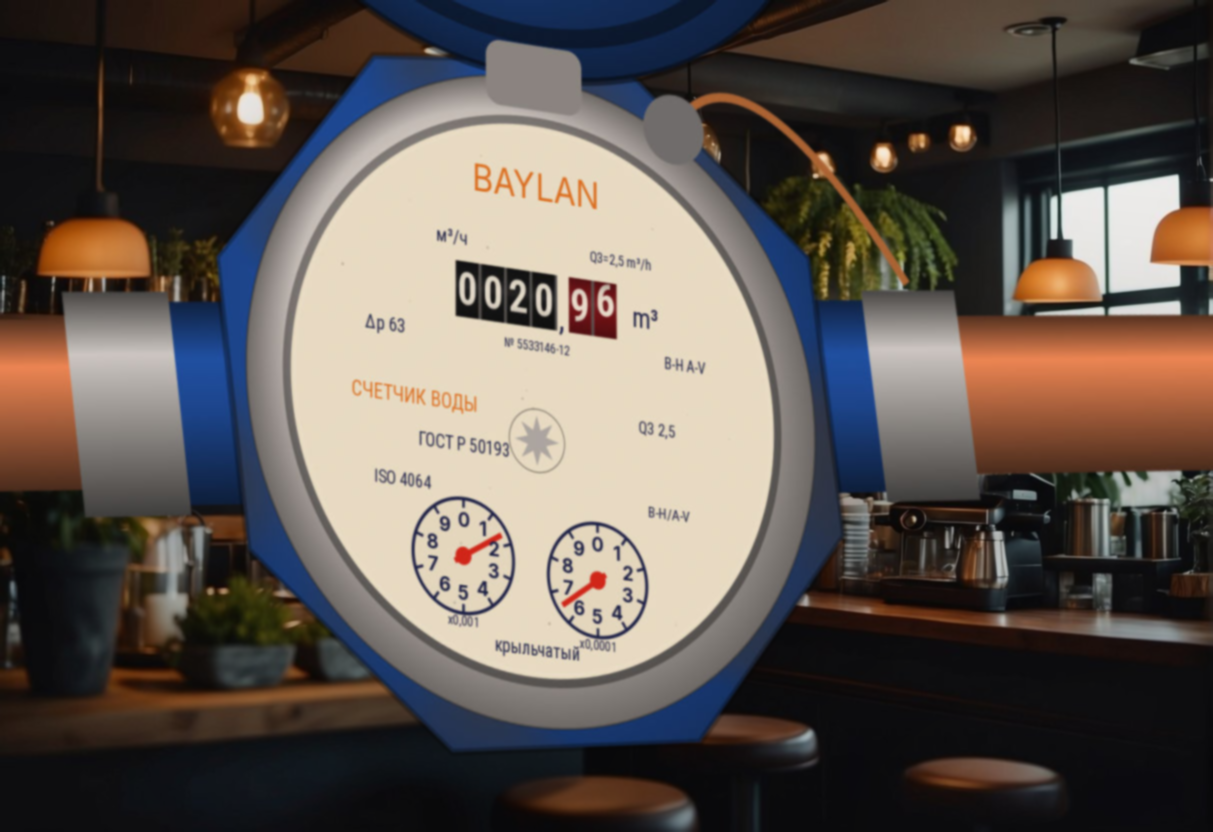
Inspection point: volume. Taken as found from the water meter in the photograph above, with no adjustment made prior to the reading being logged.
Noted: 20.9616 m³
